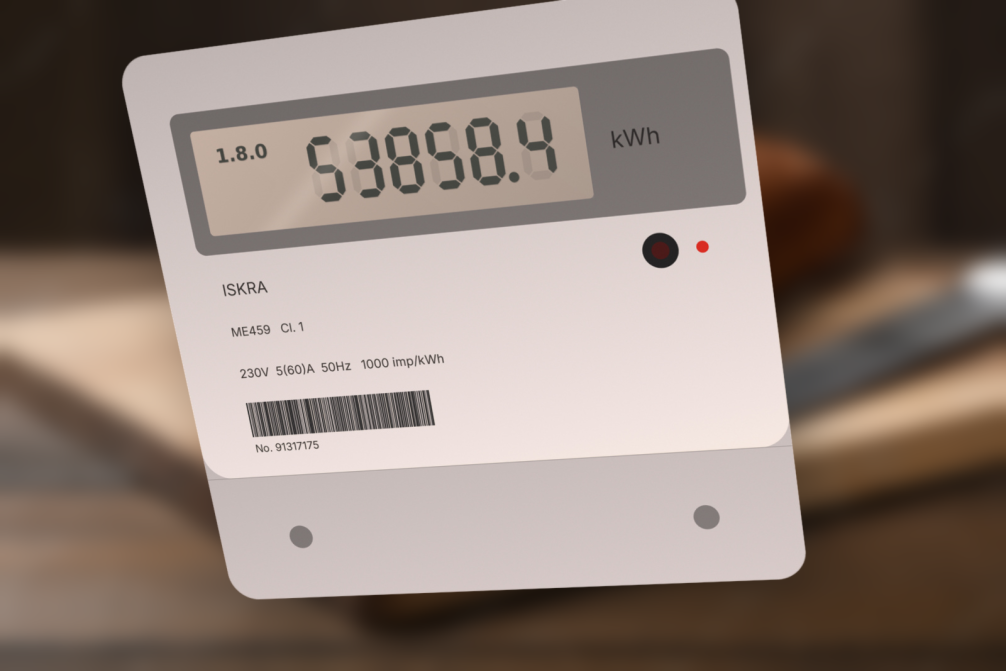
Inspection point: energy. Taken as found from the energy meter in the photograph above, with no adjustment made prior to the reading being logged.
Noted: 53858.4 kWh
